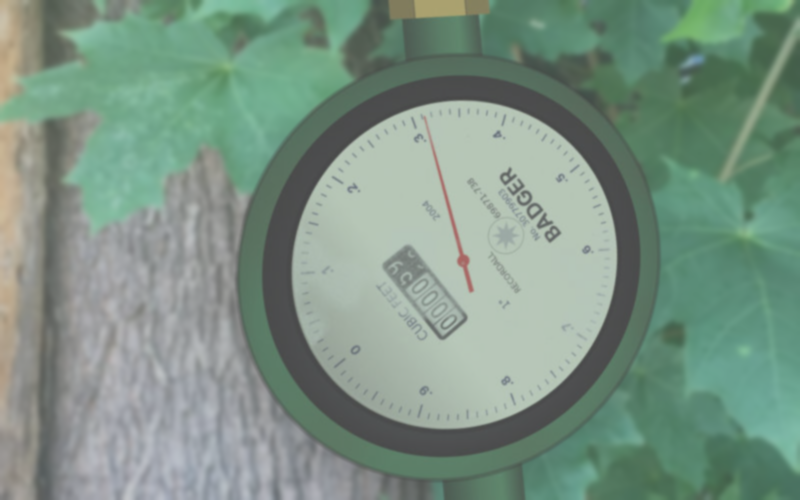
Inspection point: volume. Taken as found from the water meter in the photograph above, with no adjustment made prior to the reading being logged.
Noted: 59.31 ft³
